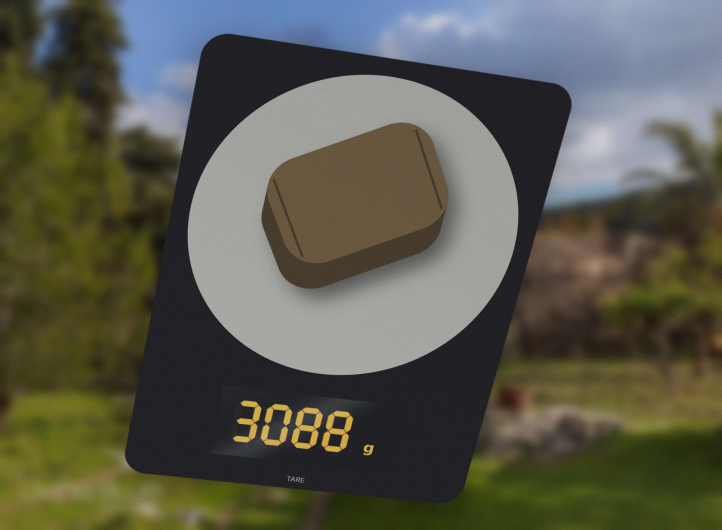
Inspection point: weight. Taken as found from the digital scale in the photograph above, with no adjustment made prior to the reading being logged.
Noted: 3088 g
